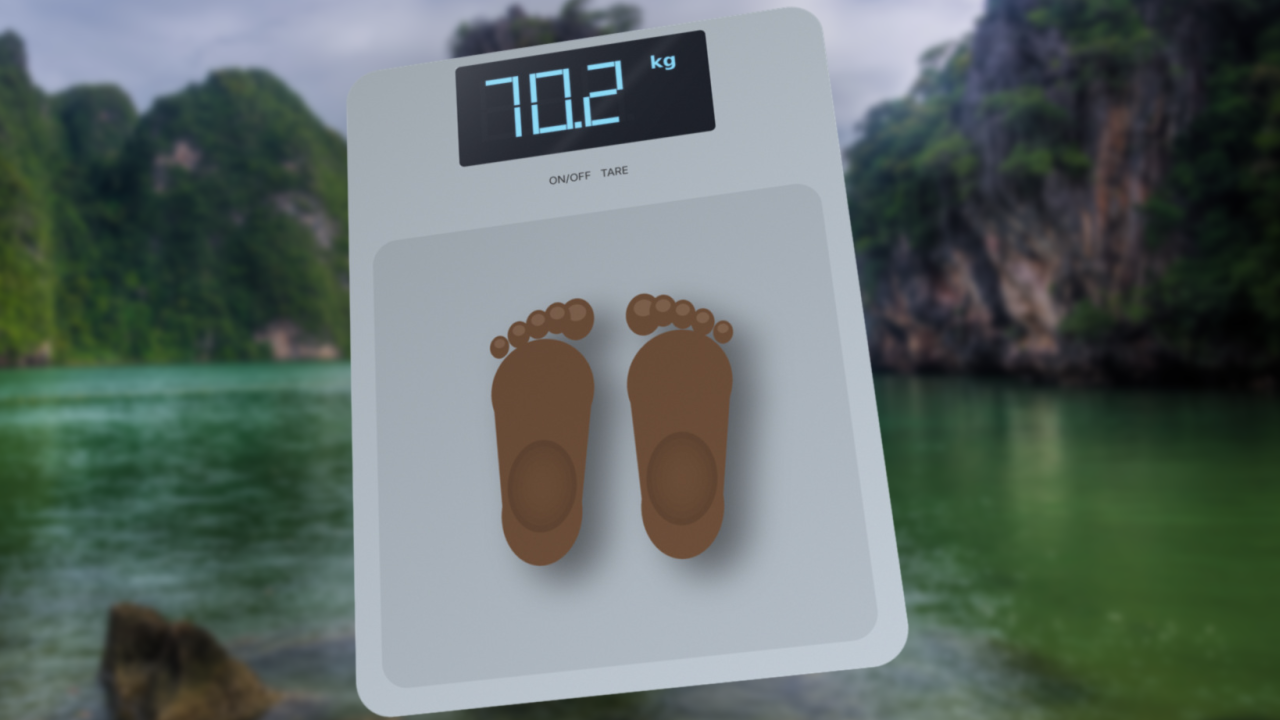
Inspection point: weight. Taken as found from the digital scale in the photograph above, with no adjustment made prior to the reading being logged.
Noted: 70.2 kg
